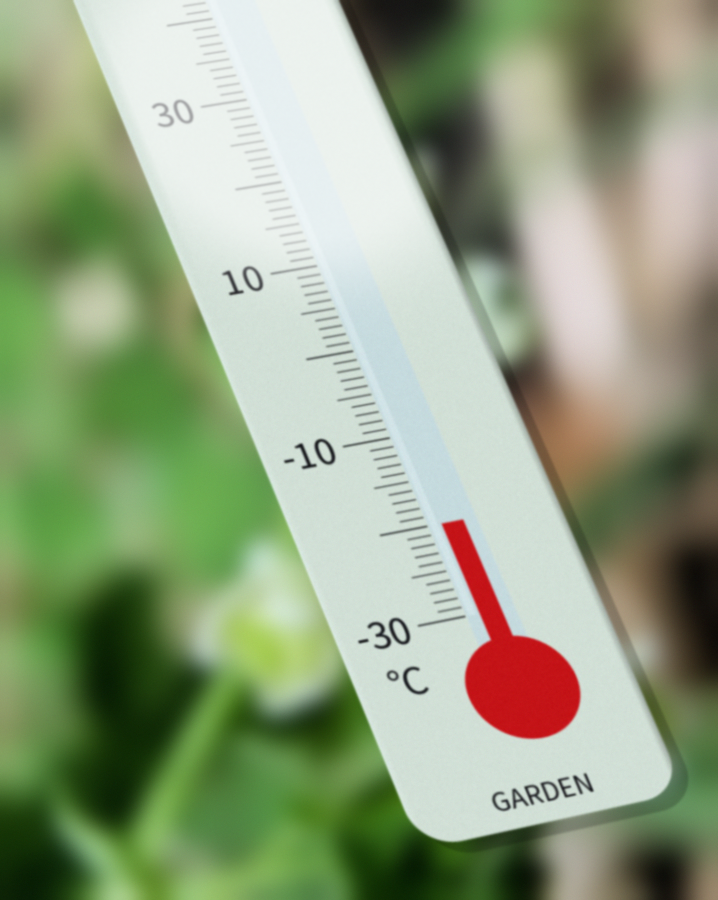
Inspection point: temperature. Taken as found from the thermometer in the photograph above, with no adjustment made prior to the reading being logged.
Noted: -20 °C
